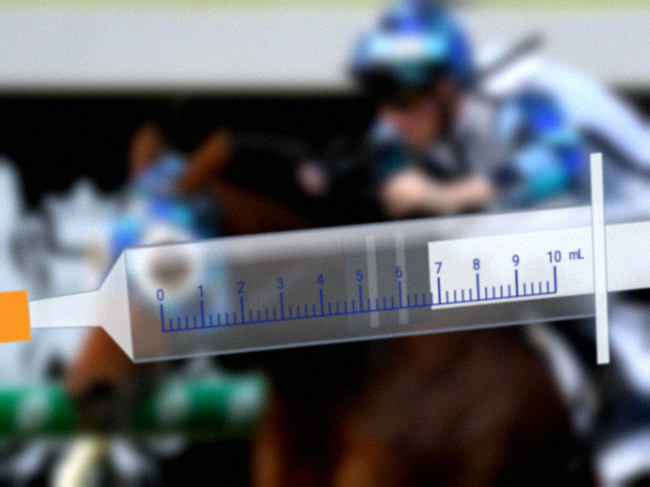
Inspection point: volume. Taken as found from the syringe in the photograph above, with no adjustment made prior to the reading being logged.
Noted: 4.6 mL
